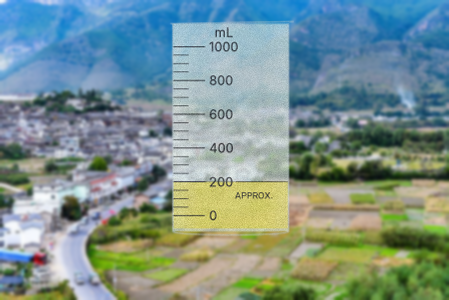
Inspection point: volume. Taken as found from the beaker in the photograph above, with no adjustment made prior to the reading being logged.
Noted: 200 mL
